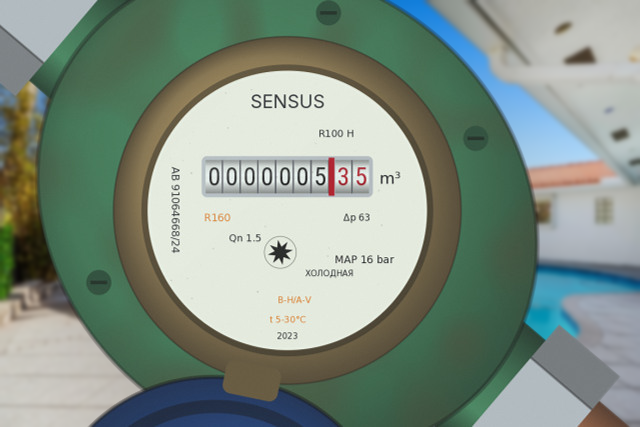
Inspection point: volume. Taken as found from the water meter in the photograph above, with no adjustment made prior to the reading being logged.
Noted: 5.35 m³
